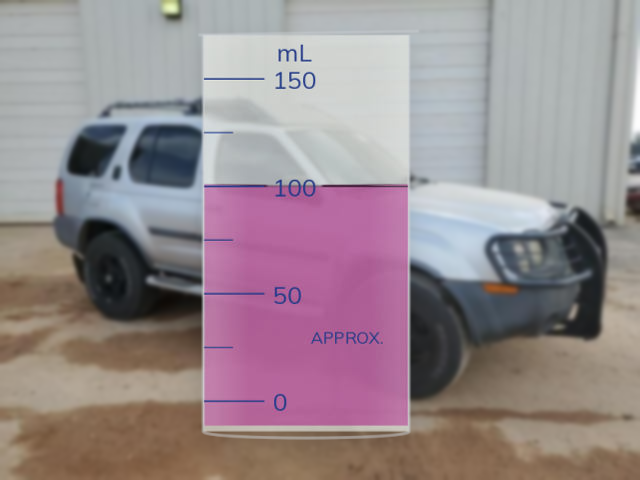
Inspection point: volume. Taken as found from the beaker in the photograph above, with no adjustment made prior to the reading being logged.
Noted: 100 mL
